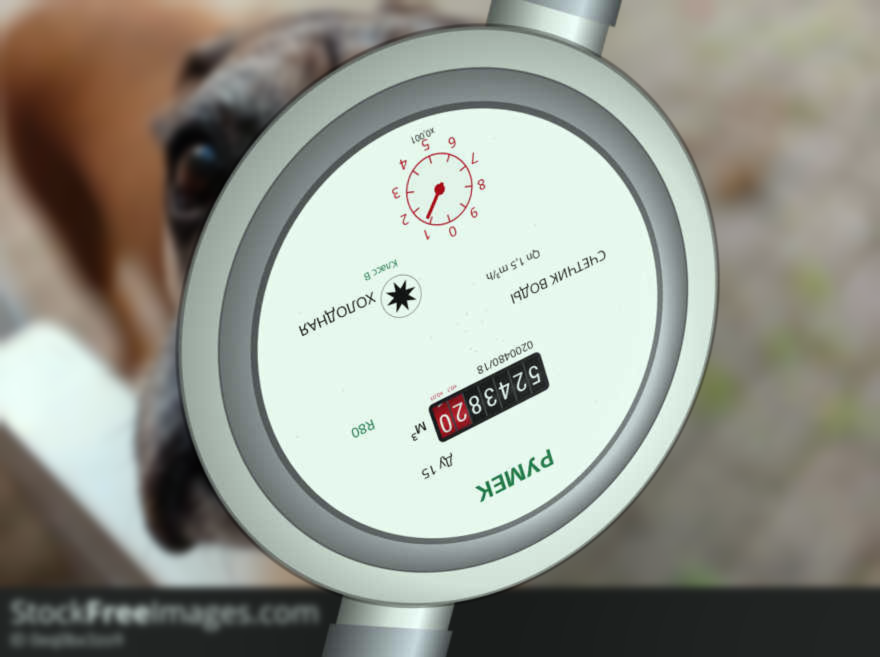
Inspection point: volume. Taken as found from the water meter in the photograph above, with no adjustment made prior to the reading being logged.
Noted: 52438.201 m³
